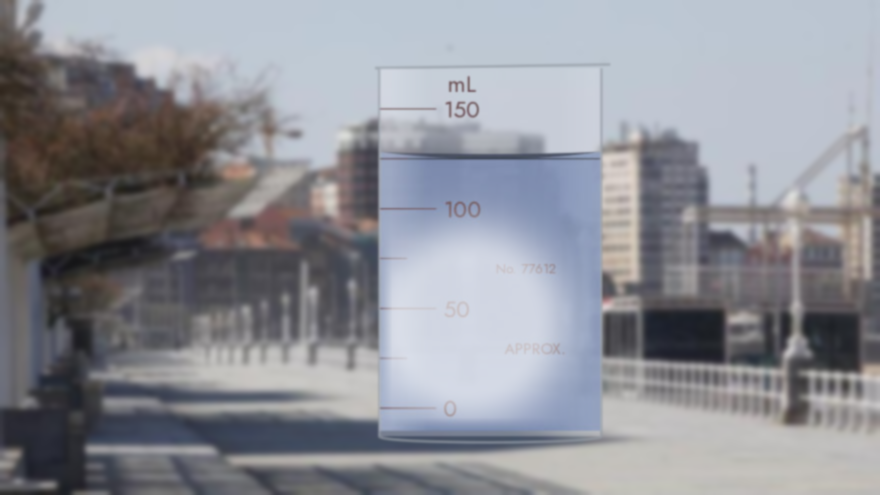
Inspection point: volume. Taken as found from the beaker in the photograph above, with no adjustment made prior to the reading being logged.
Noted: 125 mL
